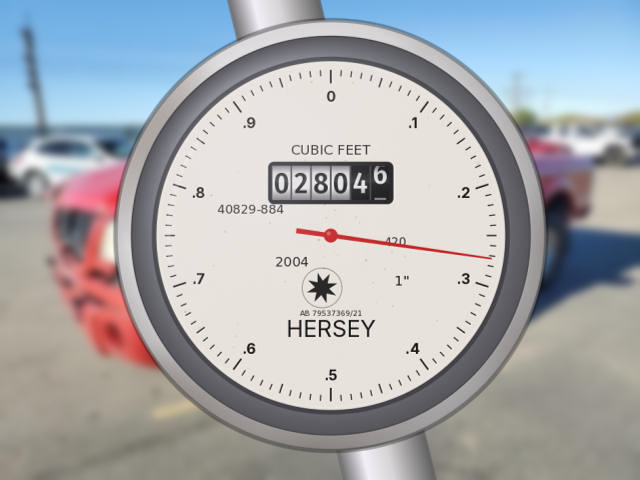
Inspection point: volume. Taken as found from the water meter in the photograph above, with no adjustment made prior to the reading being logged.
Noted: 28046.27 ft³
